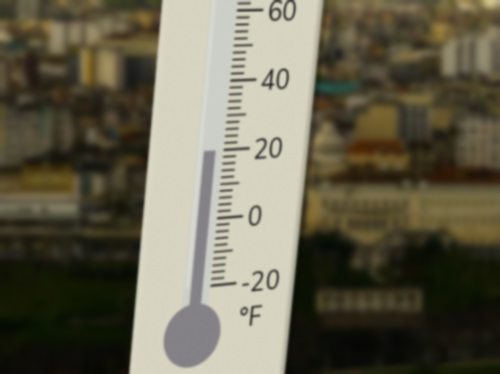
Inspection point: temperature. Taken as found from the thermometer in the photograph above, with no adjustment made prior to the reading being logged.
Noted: 20 °F
